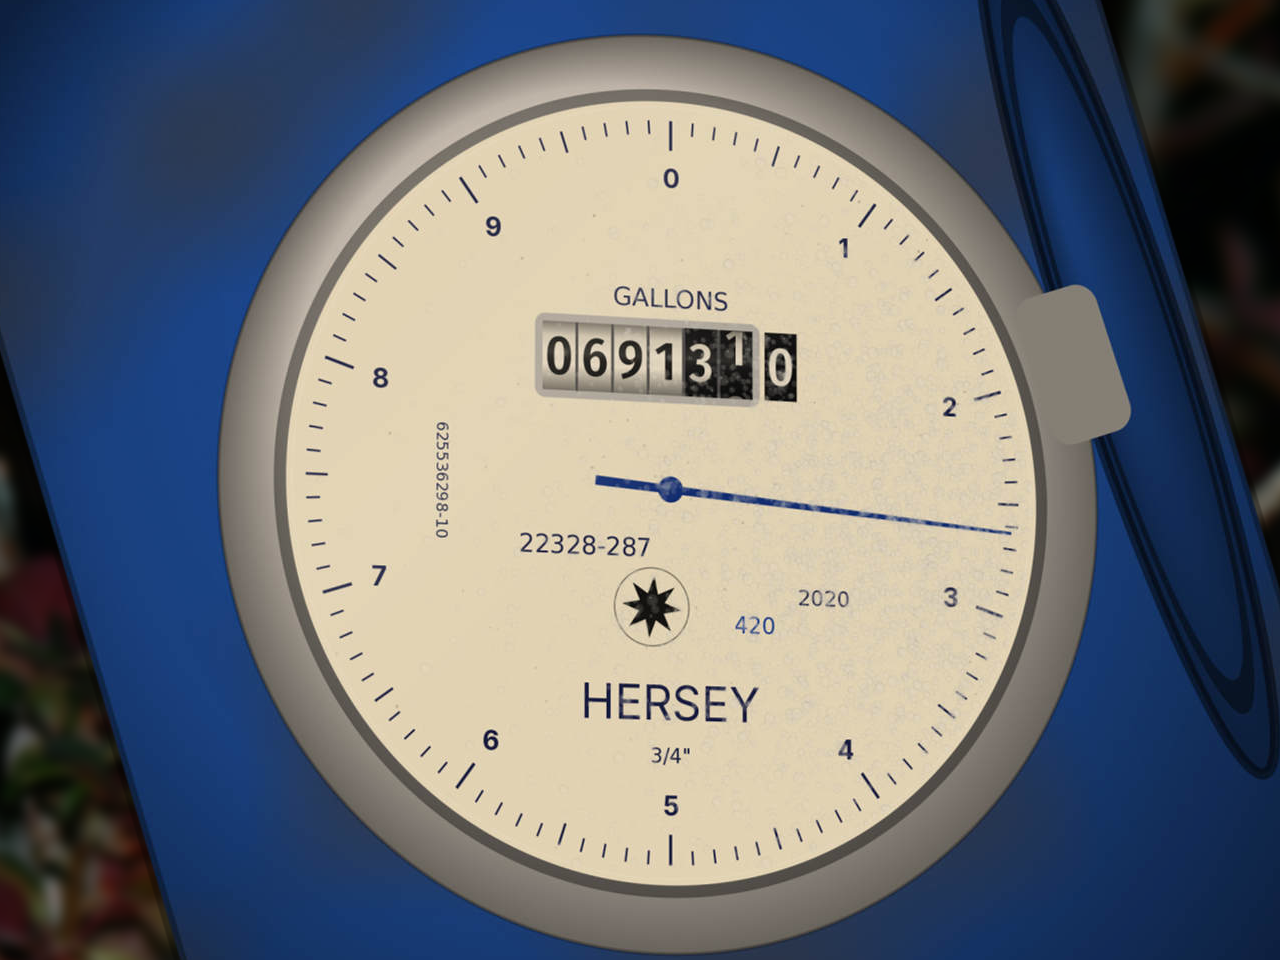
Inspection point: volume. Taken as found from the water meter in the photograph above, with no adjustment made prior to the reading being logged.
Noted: 691312.6 gal
